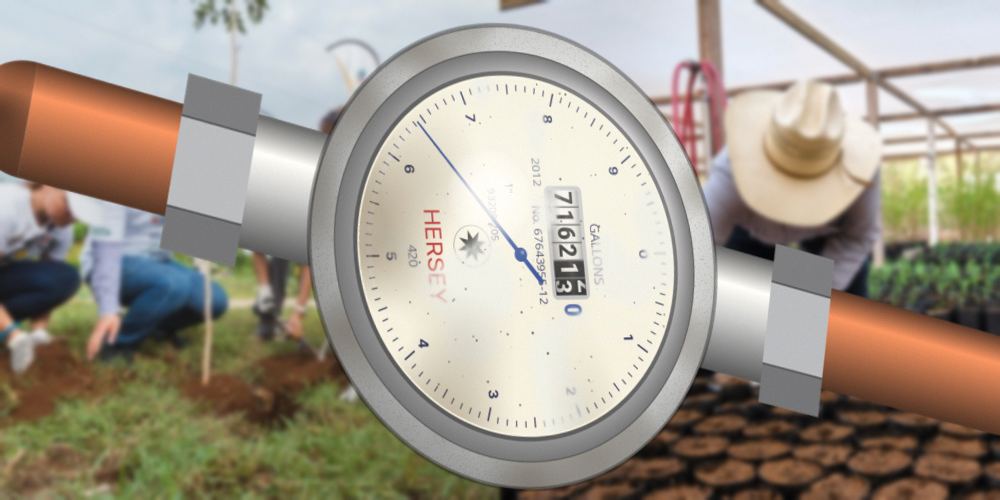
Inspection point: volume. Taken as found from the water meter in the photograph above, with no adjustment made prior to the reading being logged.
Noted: 7162126.4 gal
